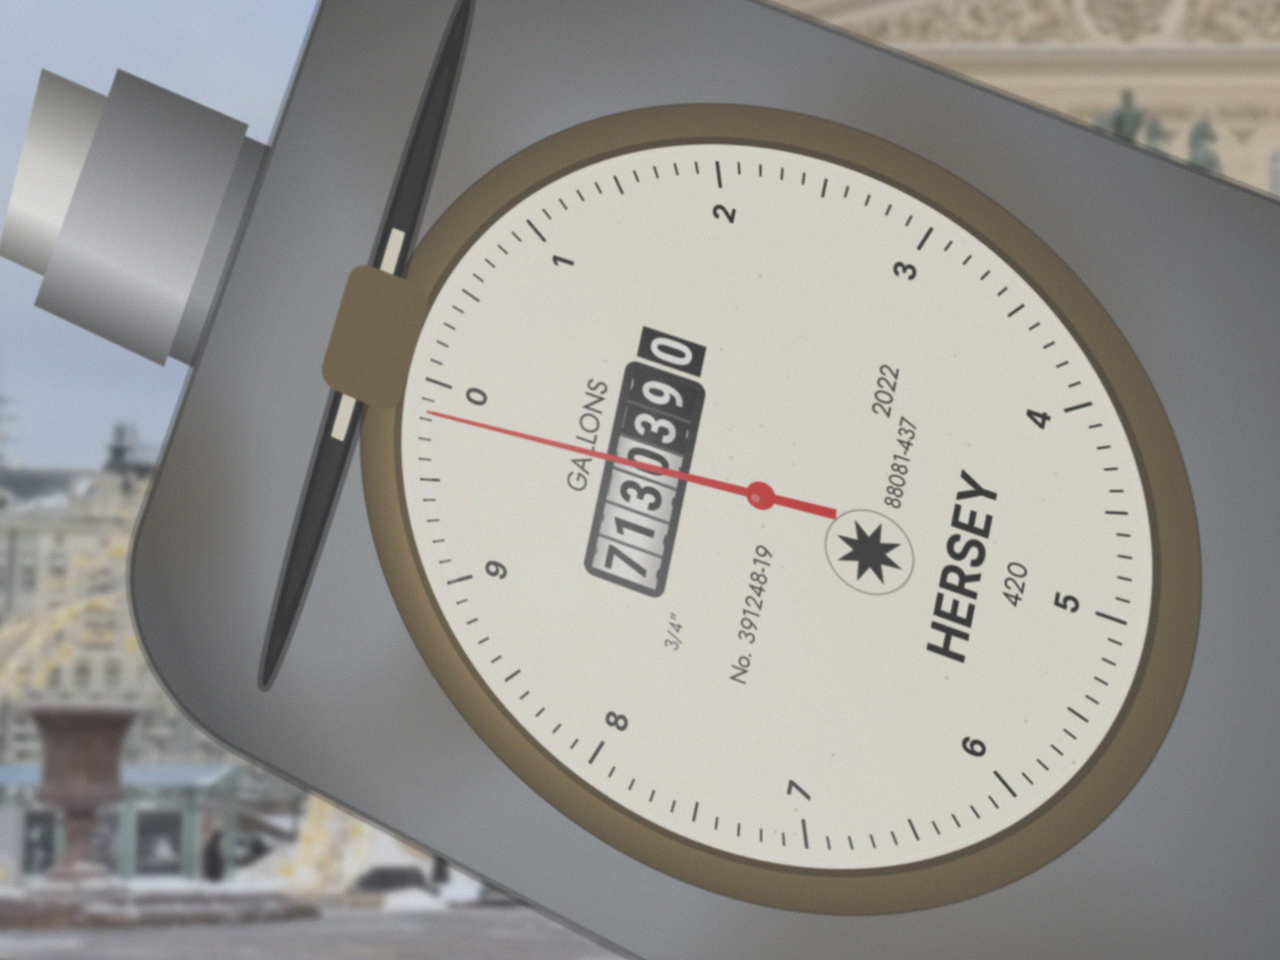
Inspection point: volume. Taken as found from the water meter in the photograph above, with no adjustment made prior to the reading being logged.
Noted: 7130389.8 gal
